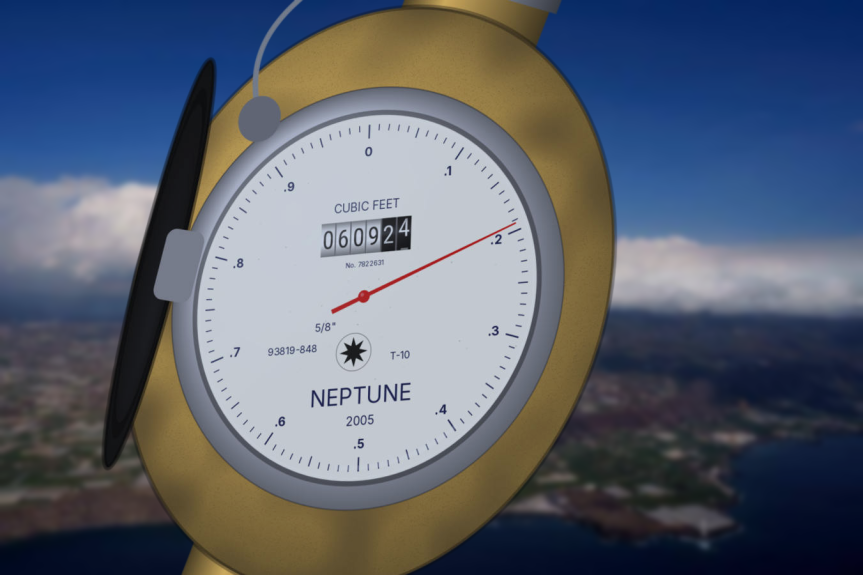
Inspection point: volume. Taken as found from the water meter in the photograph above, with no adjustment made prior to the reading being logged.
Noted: 60924.19 ft³
